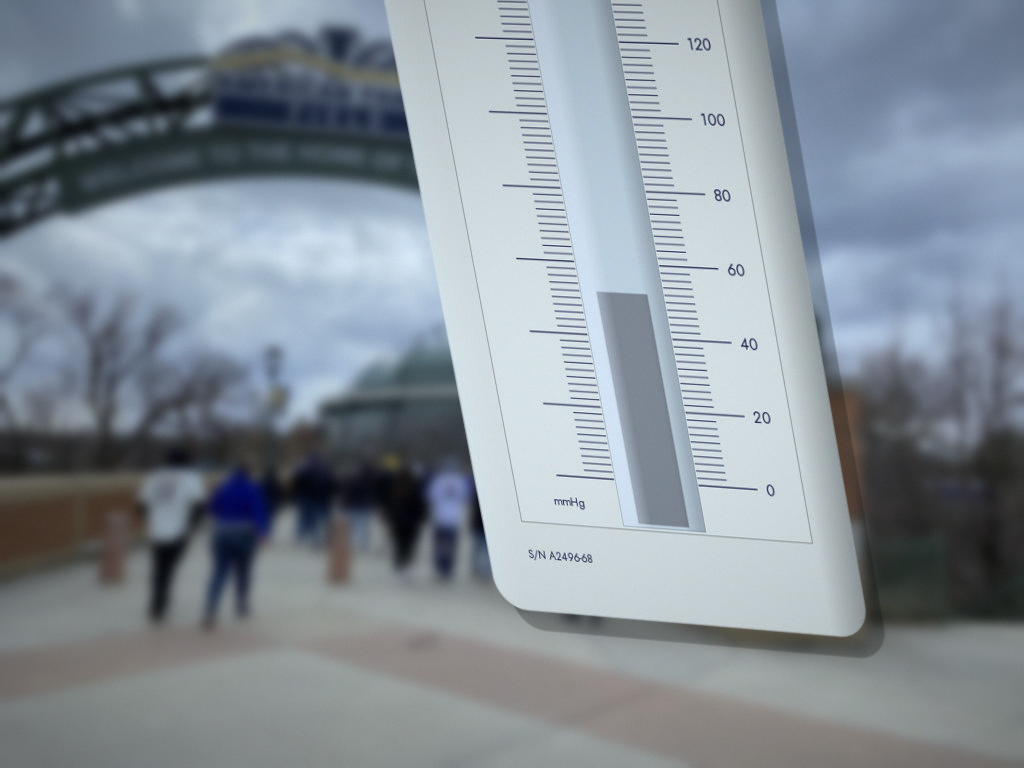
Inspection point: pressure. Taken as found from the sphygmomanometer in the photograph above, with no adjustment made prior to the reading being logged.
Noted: 52 mmHg
